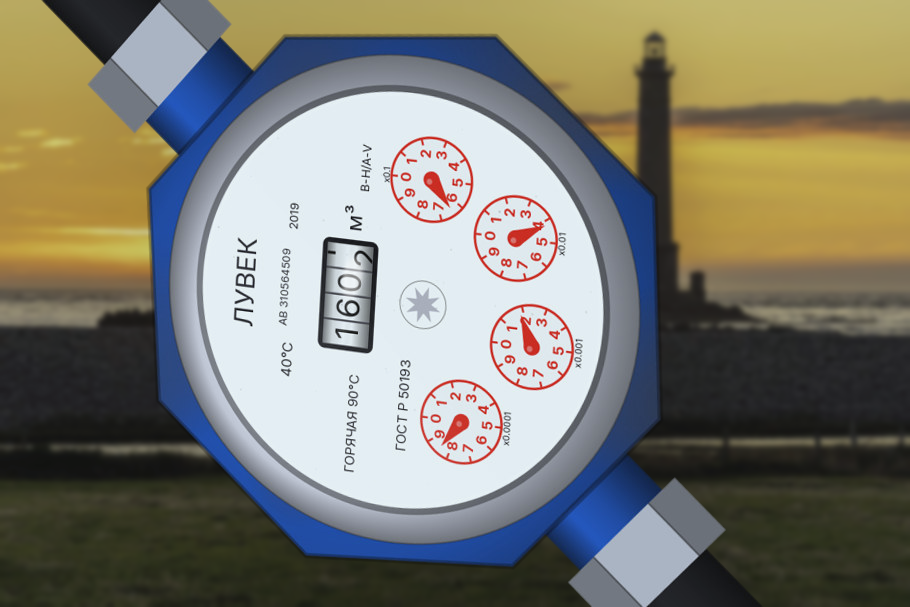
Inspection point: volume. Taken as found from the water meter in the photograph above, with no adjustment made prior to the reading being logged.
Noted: 1601.6418 m³
